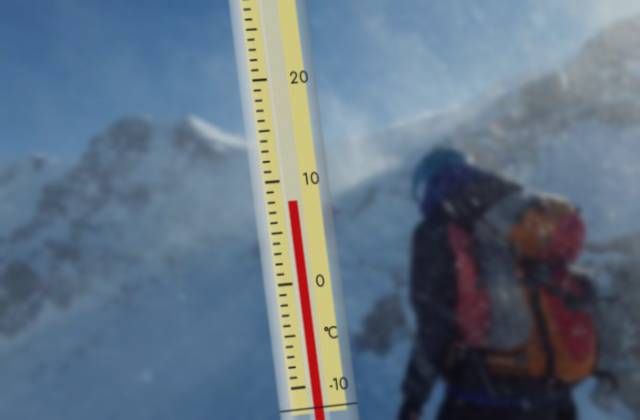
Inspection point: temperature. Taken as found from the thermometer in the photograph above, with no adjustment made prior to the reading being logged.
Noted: 8 °C
